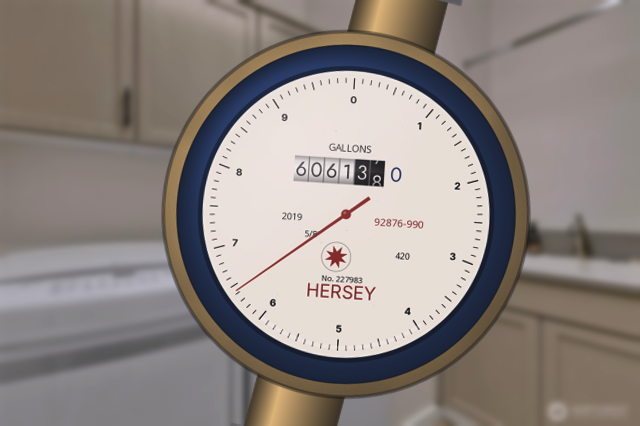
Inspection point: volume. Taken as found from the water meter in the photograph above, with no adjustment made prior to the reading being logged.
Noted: 6061376.4 gal
